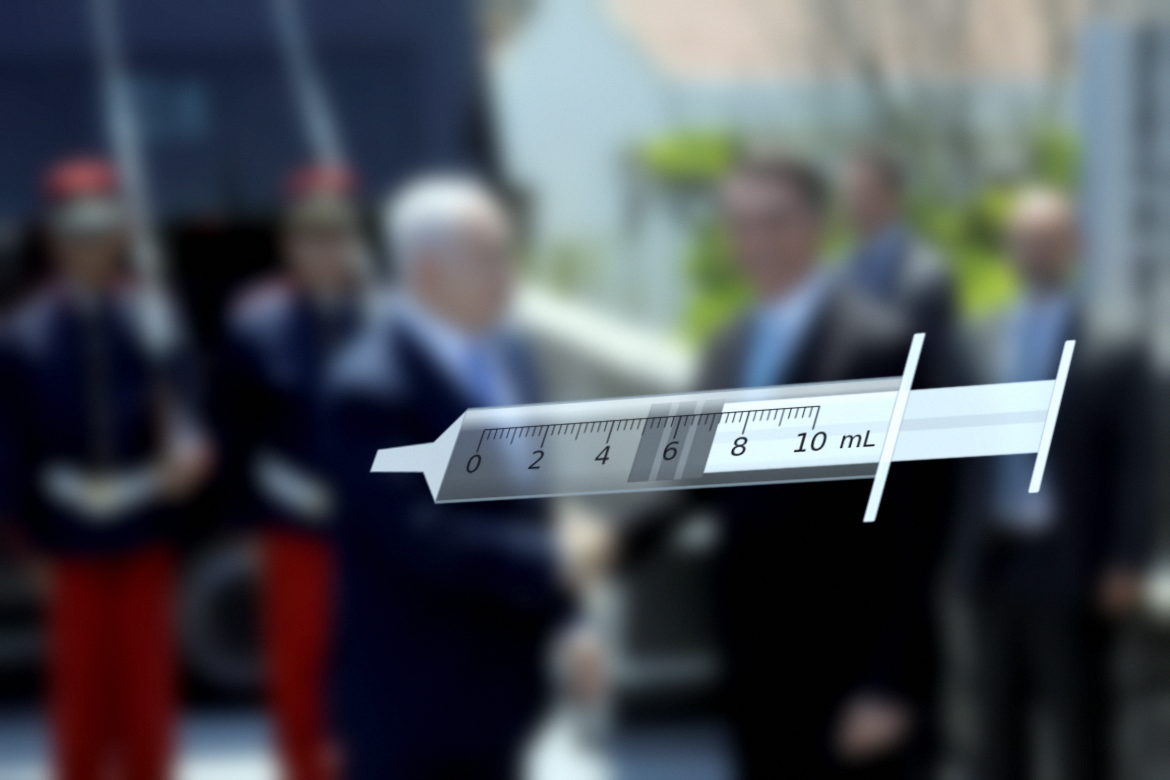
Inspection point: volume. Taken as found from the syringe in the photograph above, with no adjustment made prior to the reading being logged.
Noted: 5 mL
